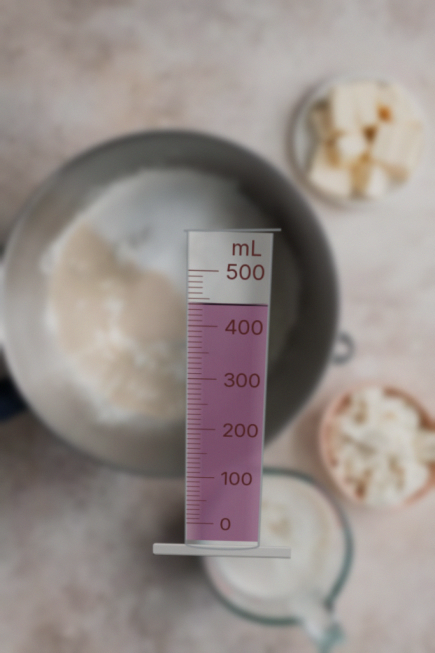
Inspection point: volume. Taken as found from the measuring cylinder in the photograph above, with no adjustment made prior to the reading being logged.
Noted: 440 mL
